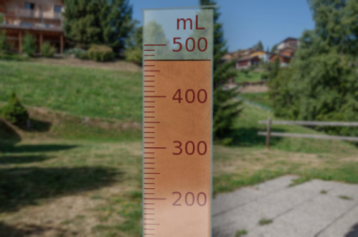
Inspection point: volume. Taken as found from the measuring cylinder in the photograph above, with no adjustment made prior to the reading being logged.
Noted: 470 mL
